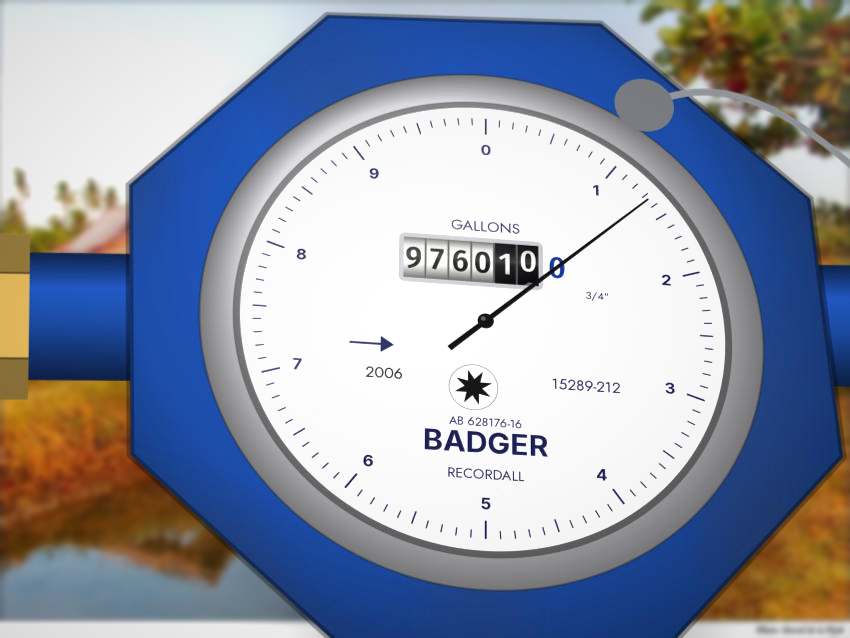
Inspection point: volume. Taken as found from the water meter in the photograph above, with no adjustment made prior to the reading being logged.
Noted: 9760101.3 gal
